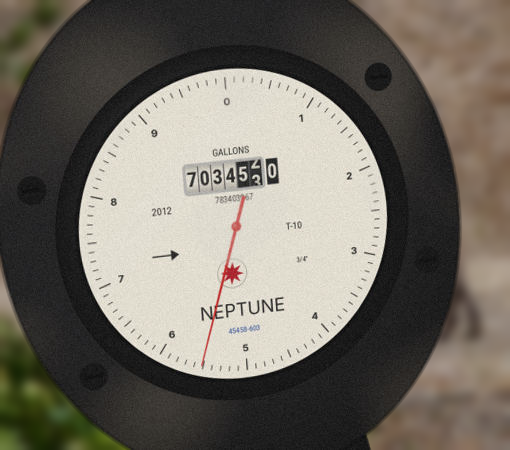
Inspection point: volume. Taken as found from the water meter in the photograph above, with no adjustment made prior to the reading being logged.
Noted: 7034525.5 gal
